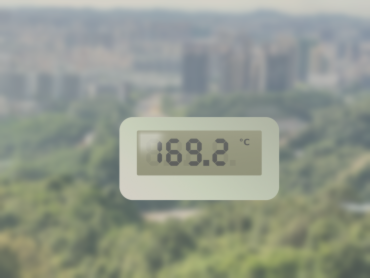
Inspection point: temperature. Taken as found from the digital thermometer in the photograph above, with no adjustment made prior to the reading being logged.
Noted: 169.2 °C
